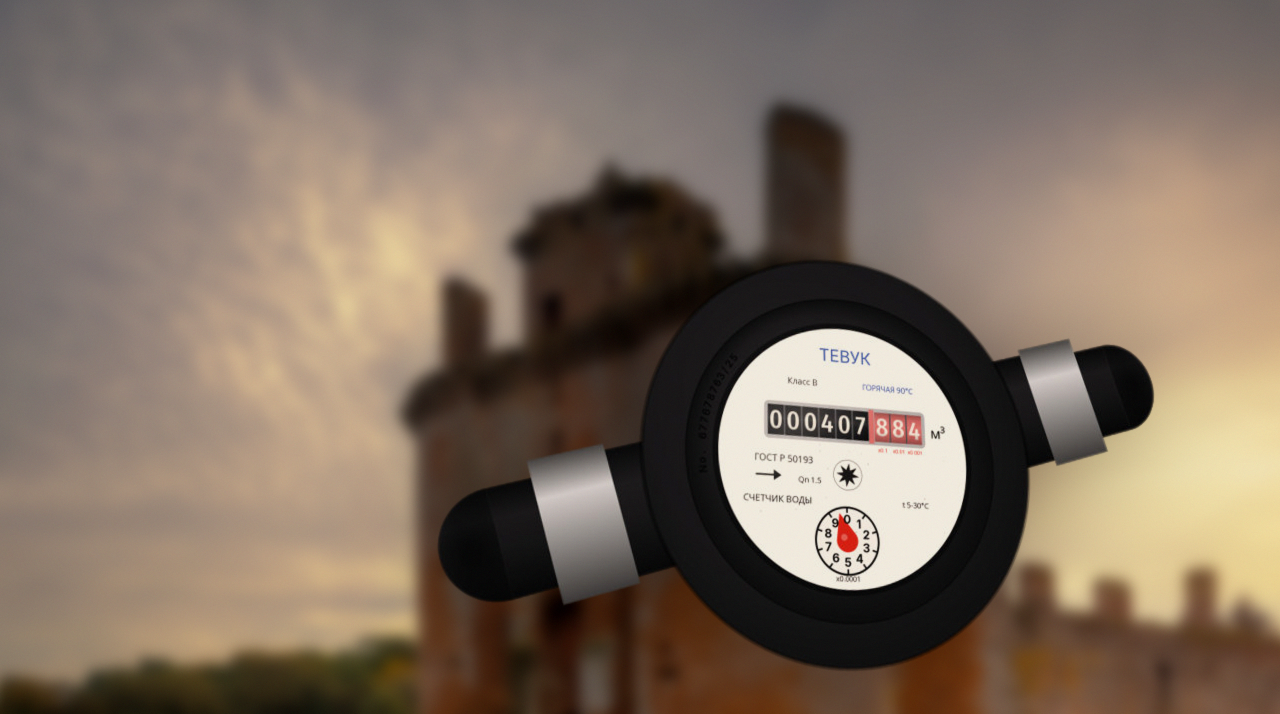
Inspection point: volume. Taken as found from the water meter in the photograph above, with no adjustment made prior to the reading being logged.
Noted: 407.8839 m³
